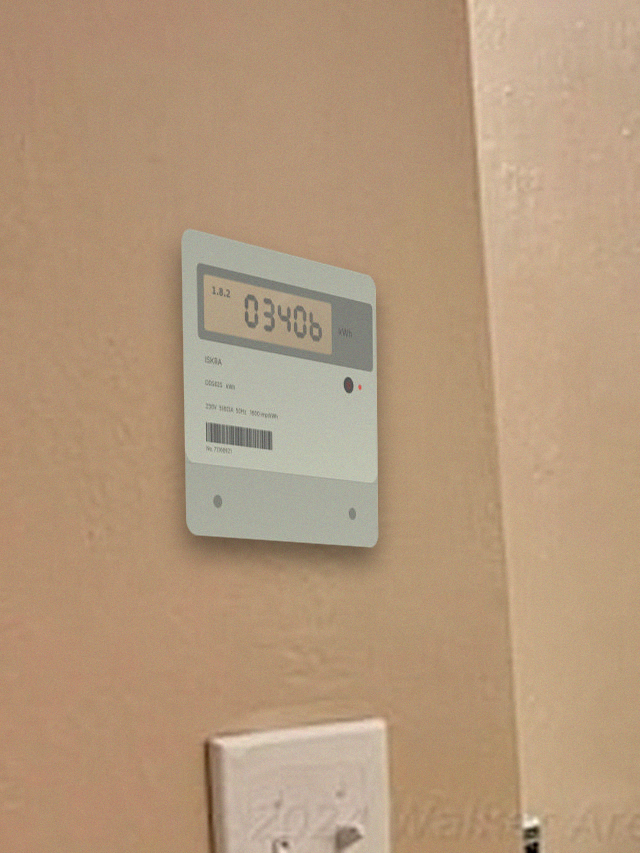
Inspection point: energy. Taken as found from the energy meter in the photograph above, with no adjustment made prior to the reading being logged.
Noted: 3406 kWh
